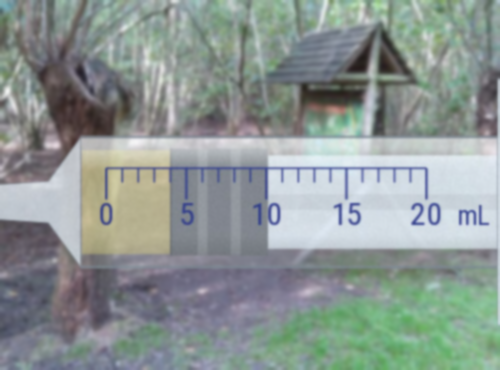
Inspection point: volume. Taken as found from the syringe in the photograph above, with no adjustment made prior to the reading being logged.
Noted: 4 mL
